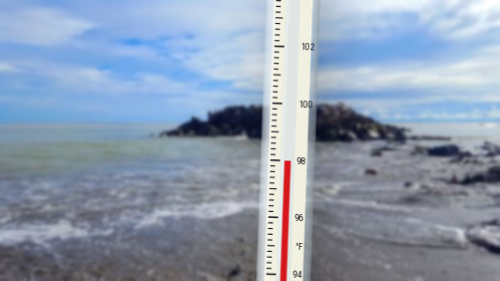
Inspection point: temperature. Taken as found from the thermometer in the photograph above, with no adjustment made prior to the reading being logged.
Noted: 98 °F
